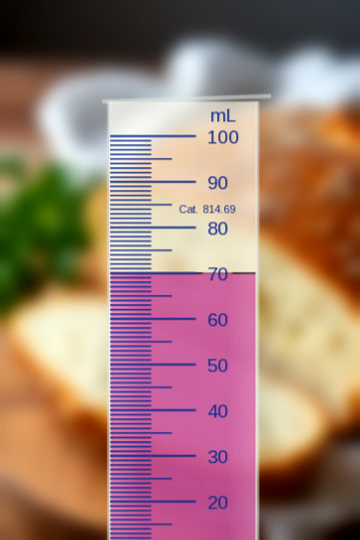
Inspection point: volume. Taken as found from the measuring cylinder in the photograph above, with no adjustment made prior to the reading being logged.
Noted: 70 mL
